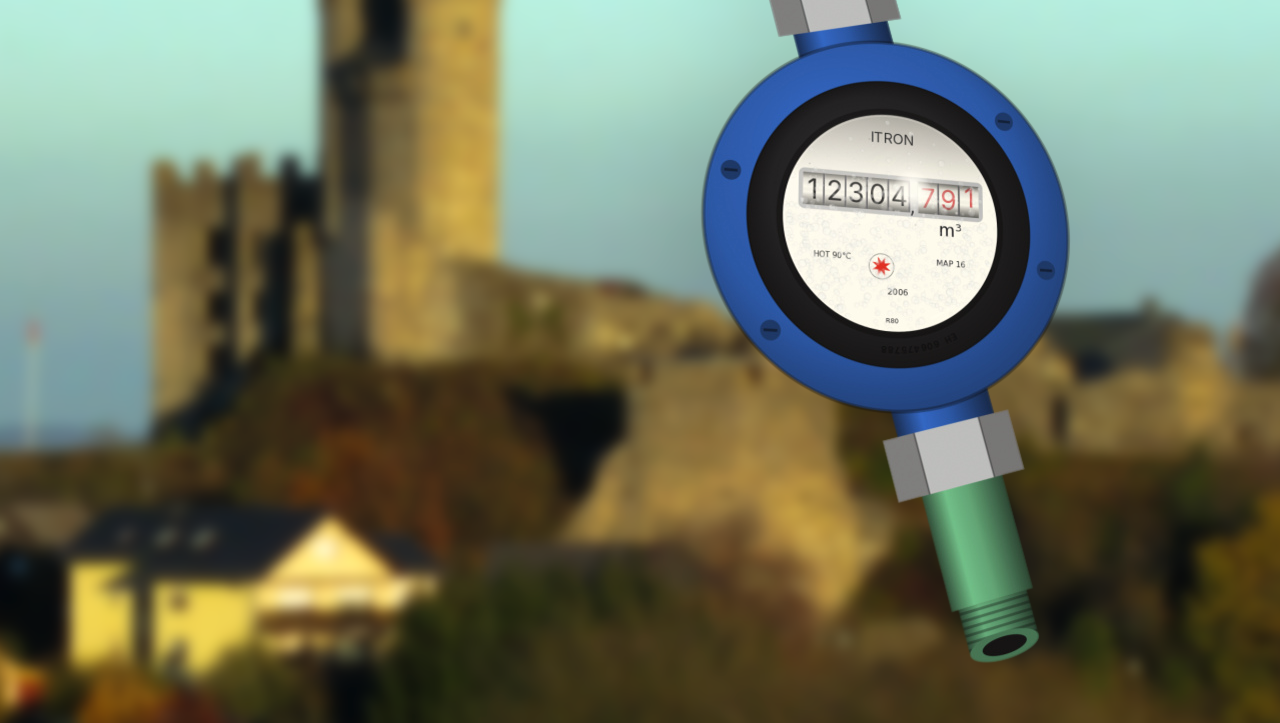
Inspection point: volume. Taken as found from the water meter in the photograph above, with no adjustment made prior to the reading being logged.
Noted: 12304.791 m³
